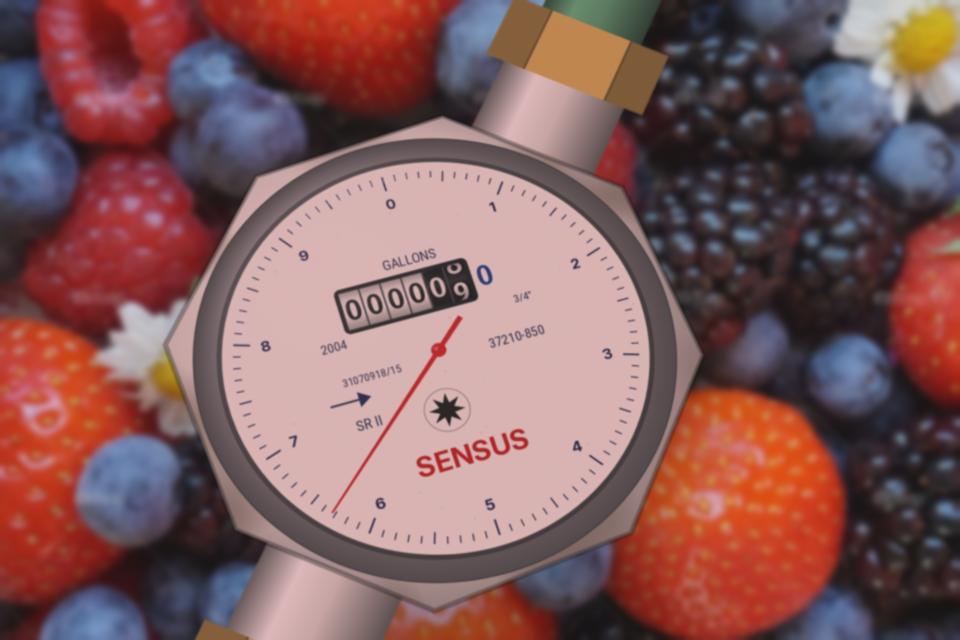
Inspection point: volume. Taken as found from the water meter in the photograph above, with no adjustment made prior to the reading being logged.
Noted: 86.3 gal
